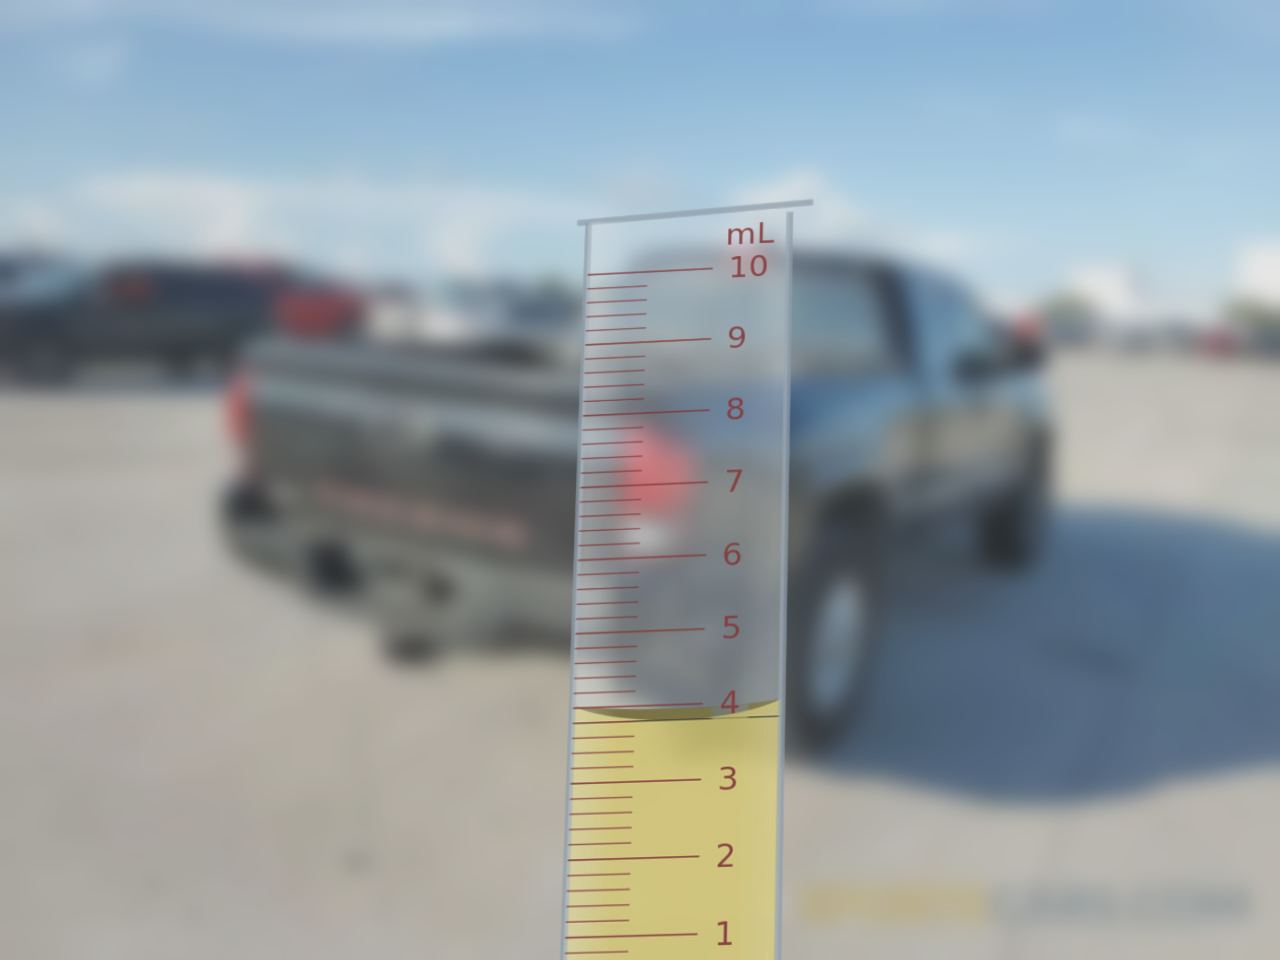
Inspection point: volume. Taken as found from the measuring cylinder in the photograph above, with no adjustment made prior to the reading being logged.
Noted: 3.8 mL
